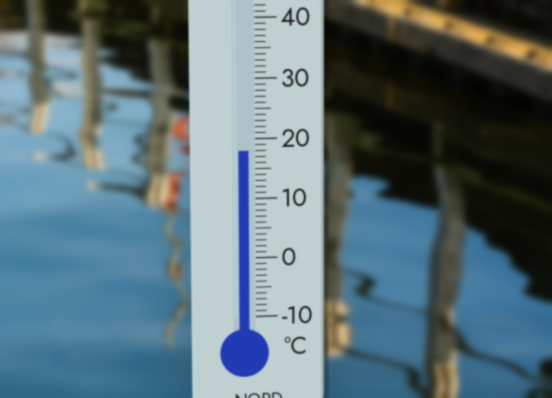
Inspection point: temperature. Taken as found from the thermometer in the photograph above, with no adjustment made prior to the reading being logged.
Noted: 18 °C
